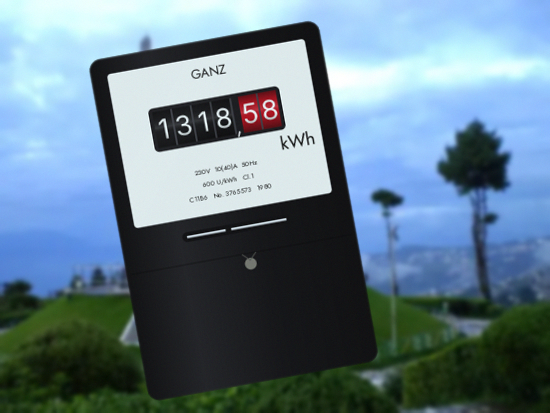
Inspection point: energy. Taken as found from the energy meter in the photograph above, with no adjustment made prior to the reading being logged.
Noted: 1318.58 kWh
